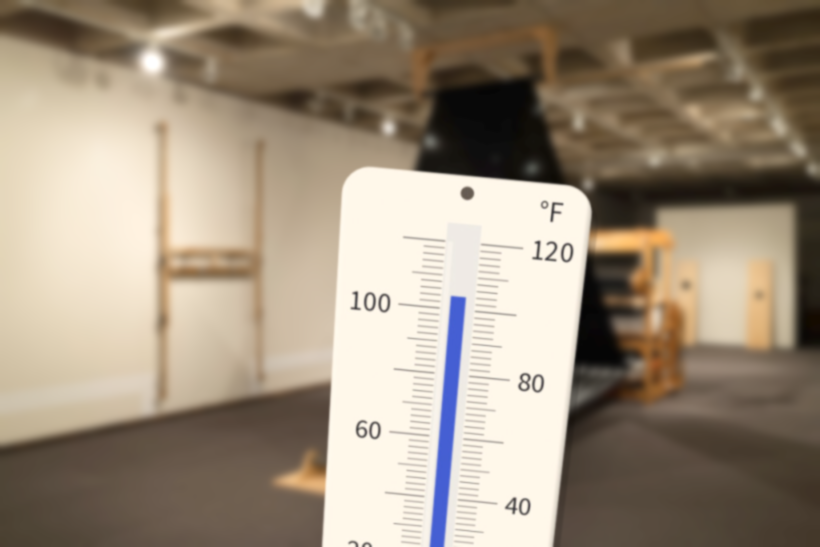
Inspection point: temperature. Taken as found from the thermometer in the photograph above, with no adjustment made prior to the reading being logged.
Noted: 104 °F
